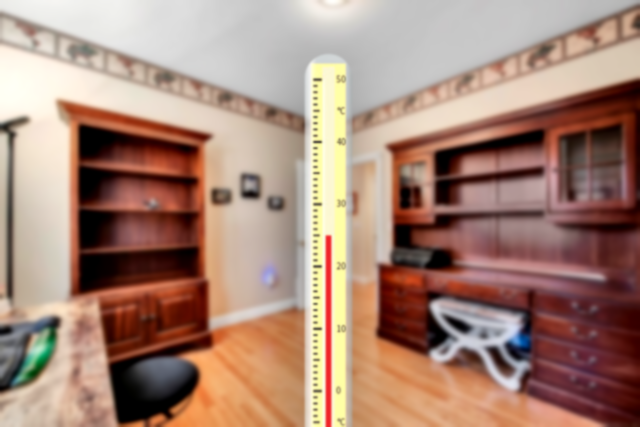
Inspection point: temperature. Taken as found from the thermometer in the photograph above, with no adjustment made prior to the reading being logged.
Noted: 25 °C
